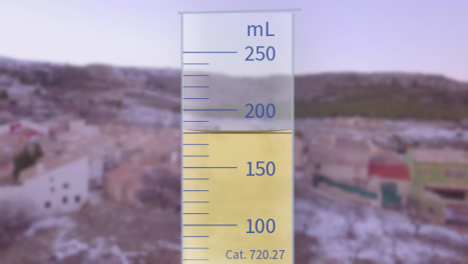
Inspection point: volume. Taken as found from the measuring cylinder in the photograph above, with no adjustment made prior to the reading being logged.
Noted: 180 mL
